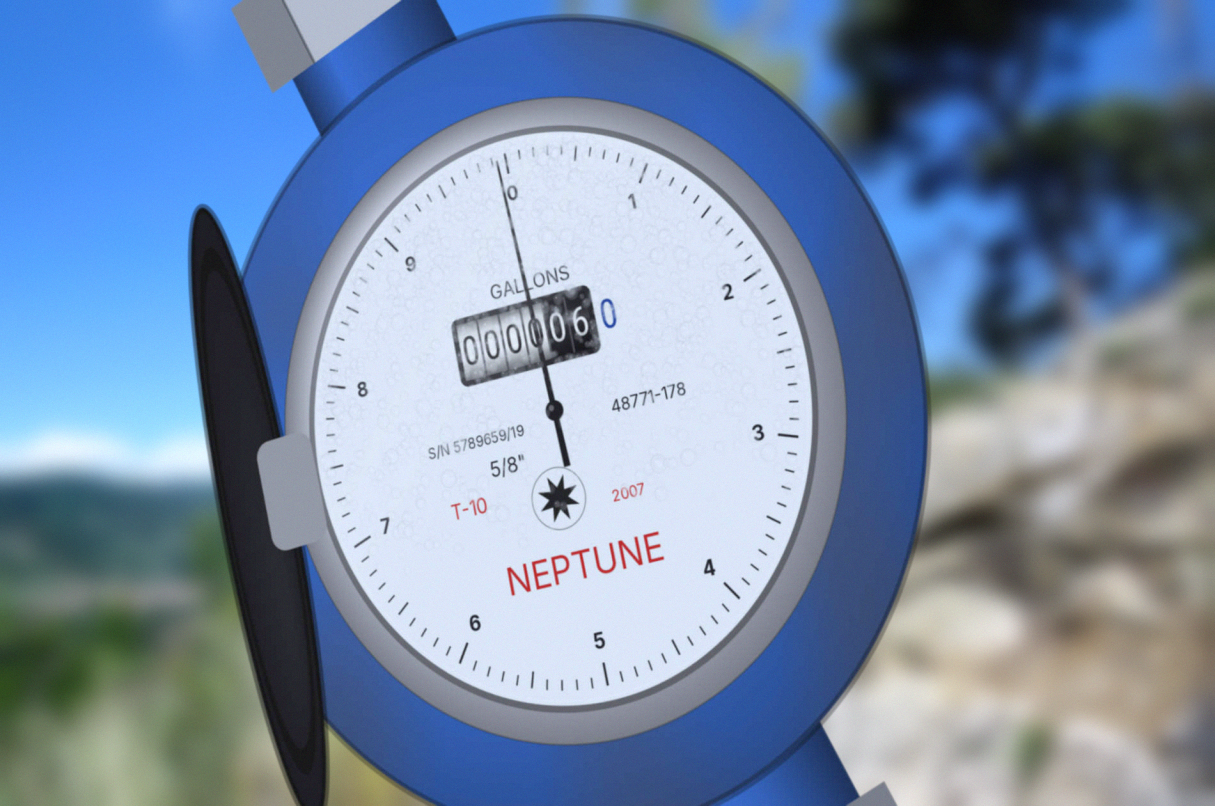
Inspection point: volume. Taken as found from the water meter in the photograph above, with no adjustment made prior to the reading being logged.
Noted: 59.9 gal
